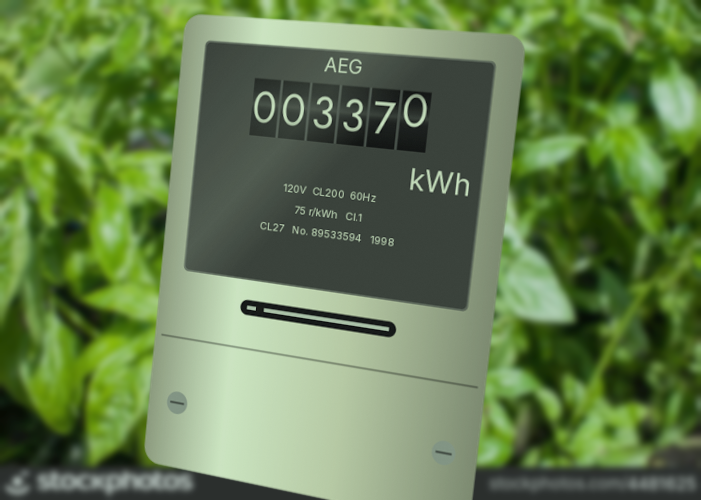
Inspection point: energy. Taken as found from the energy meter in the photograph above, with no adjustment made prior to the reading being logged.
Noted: 3370 kWh
